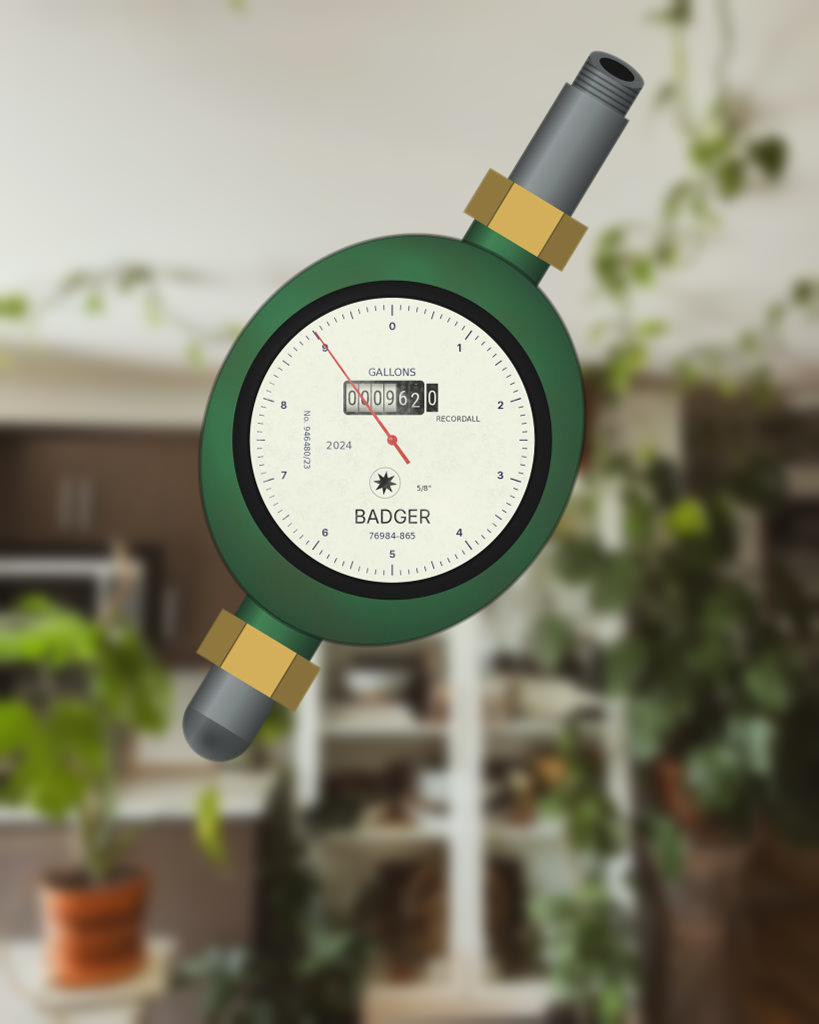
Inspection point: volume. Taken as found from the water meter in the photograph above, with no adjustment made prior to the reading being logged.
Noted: 9619.0 gal
